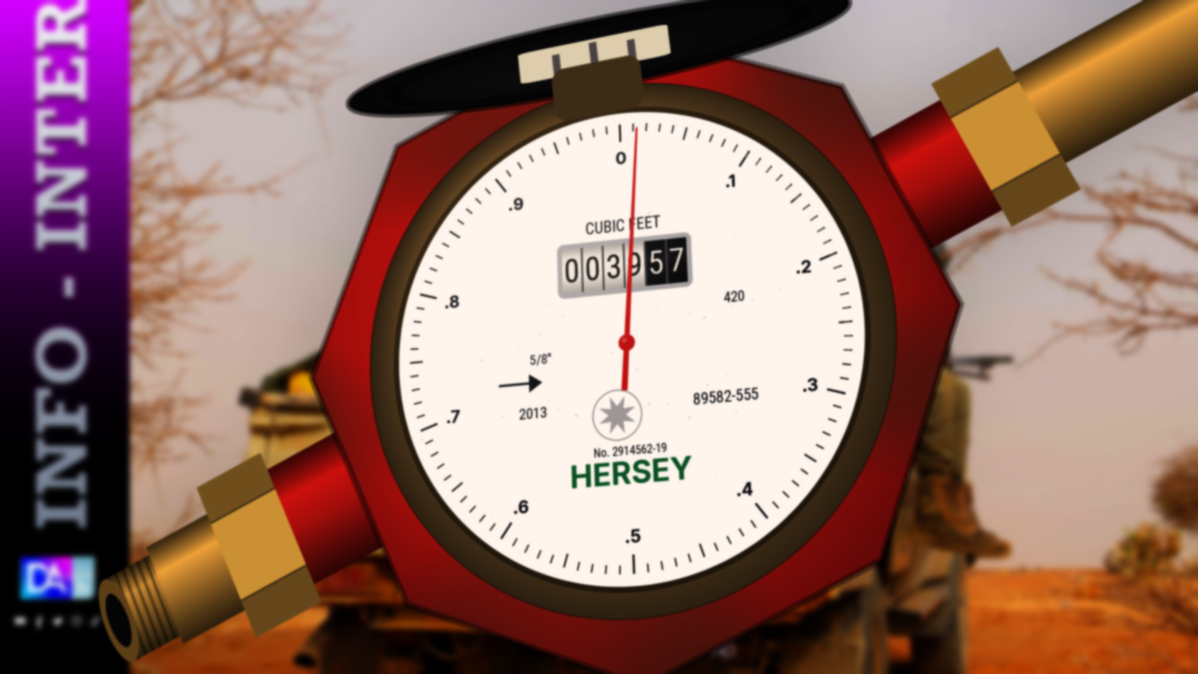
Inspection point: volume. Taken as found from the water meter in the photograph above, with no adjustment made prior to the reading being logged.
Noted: 3957.01 ft³
